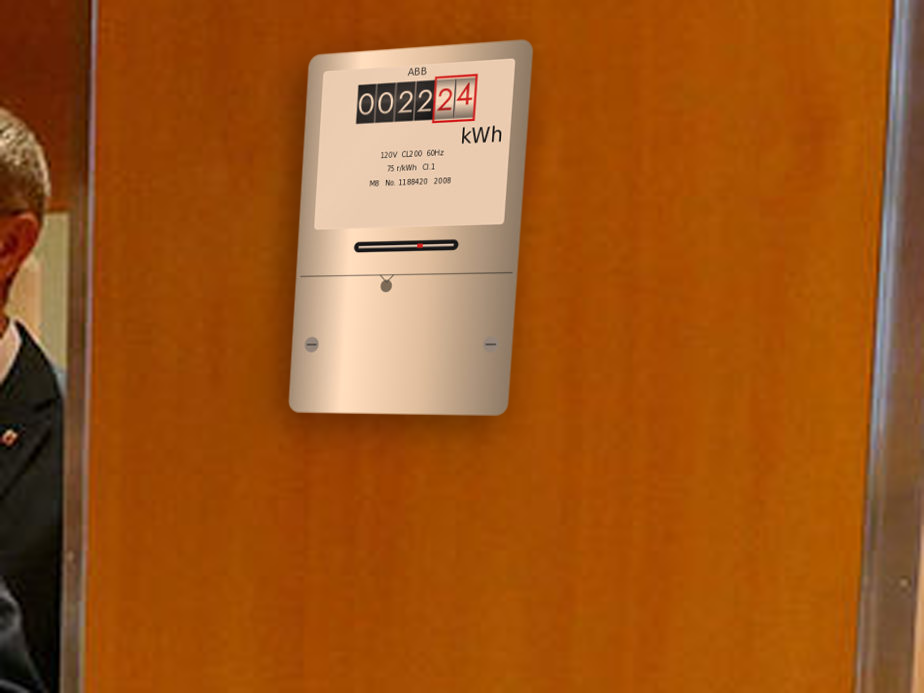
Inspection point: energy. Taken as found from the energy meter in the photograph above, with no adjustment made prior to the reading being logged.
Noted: 22.24 kWh
